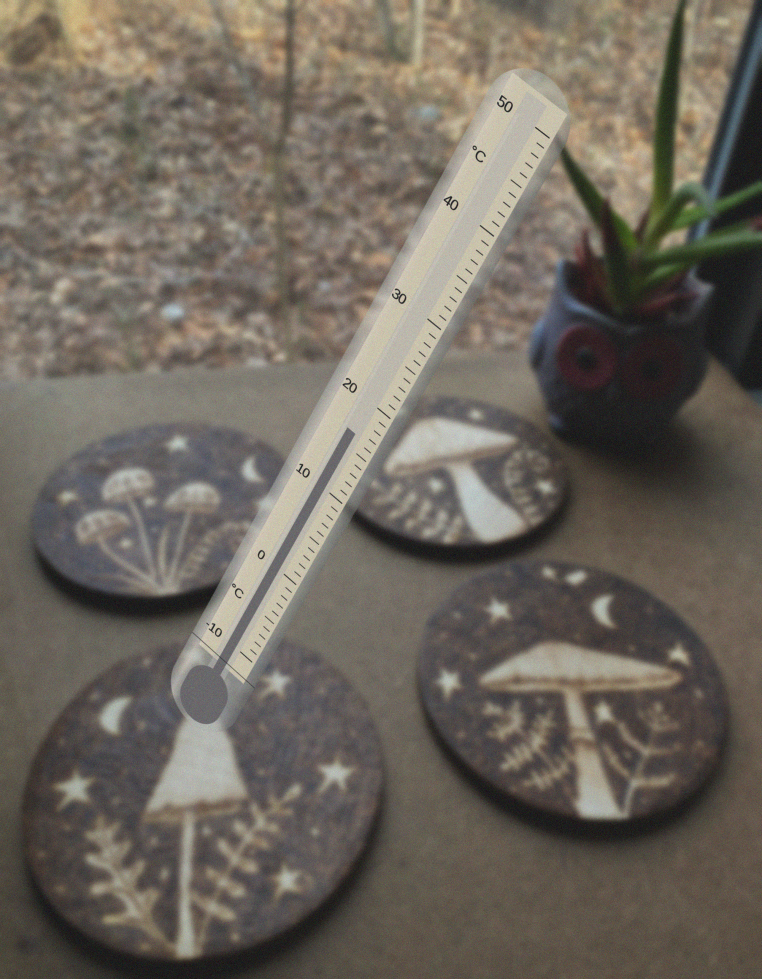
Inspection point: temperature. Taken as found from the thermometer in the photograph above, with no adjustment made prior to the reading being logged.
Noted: 16.5 °C
